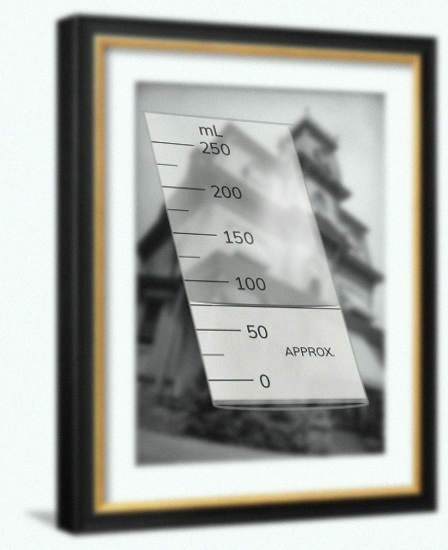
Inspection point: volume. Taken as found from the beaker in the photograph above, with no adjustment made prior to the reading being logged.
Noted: 75 mL
